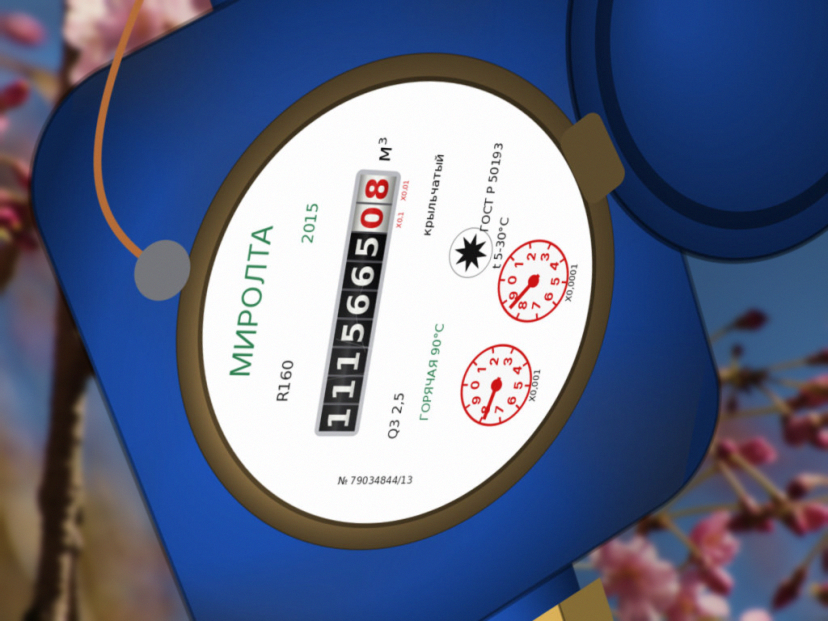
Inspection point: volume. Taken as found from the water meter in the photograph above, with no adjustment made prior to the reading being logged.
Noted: 1115665.0878 m³
